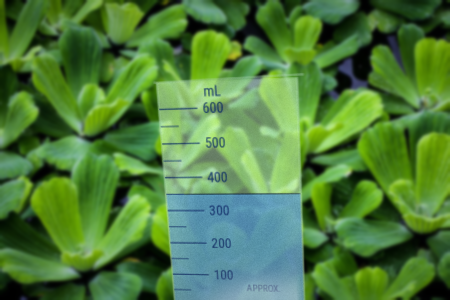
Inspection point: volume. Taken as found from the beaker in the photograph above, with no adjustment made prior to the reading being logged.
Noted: 350 mL
